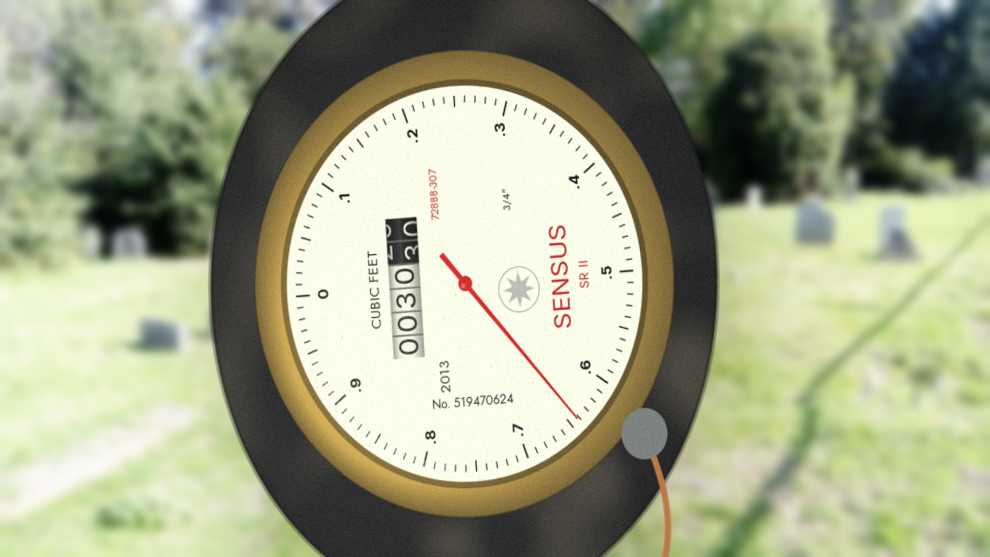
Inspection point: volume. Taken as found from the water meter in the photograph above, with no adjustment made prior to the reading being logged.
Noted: 3029.64 ft³
